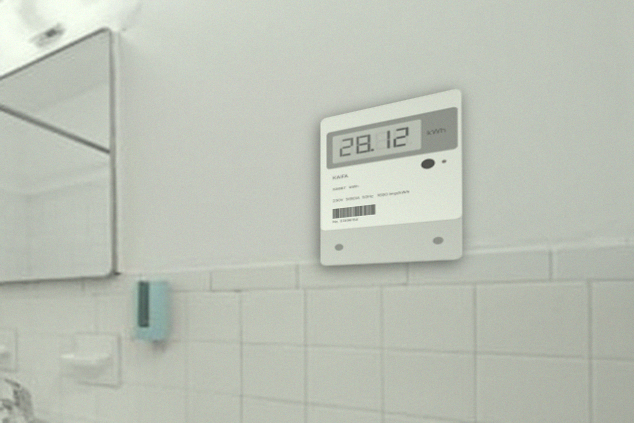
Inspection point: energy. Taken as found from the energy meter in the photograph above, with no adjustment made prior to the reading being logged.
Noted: 28.12 kWh
